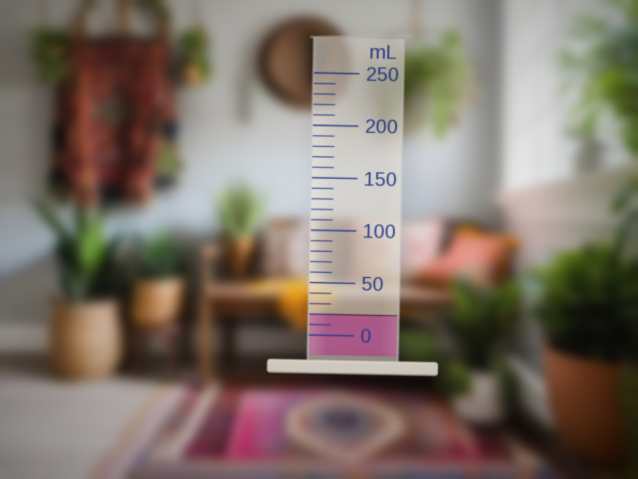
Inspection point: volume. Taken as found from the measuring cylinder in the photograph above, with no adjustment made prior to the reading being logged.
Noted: 20 mL
